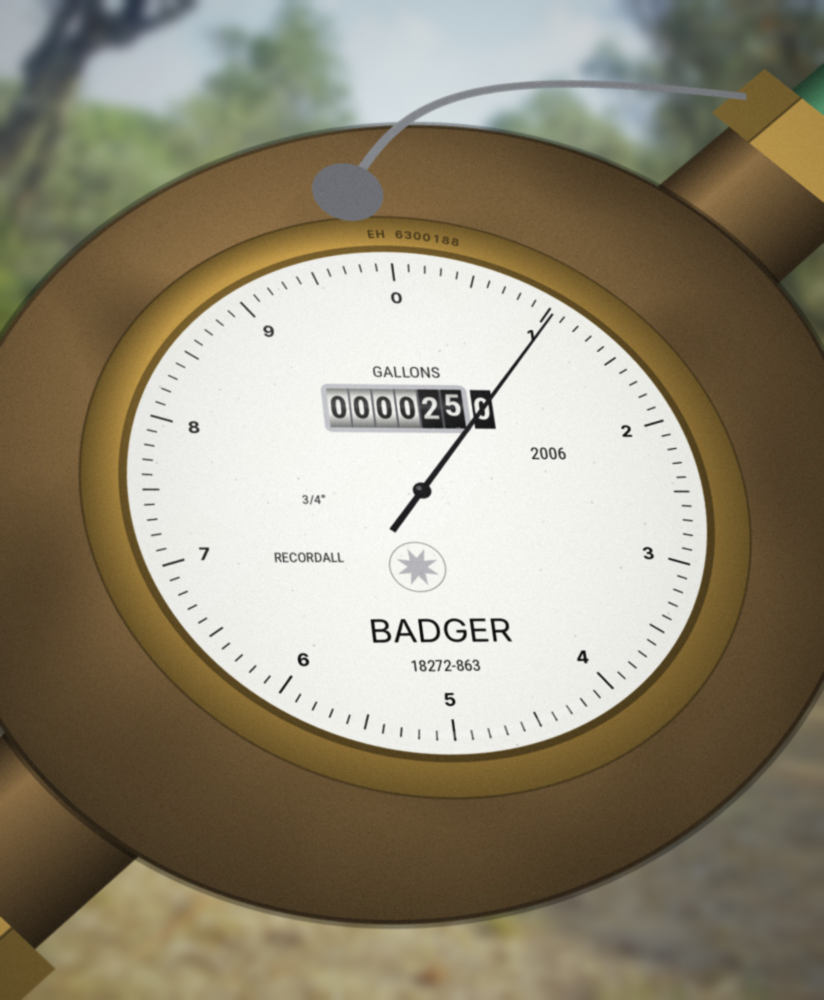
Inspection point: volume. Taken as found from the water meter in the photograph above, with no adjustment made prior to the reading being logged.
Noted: 251.0 gal
